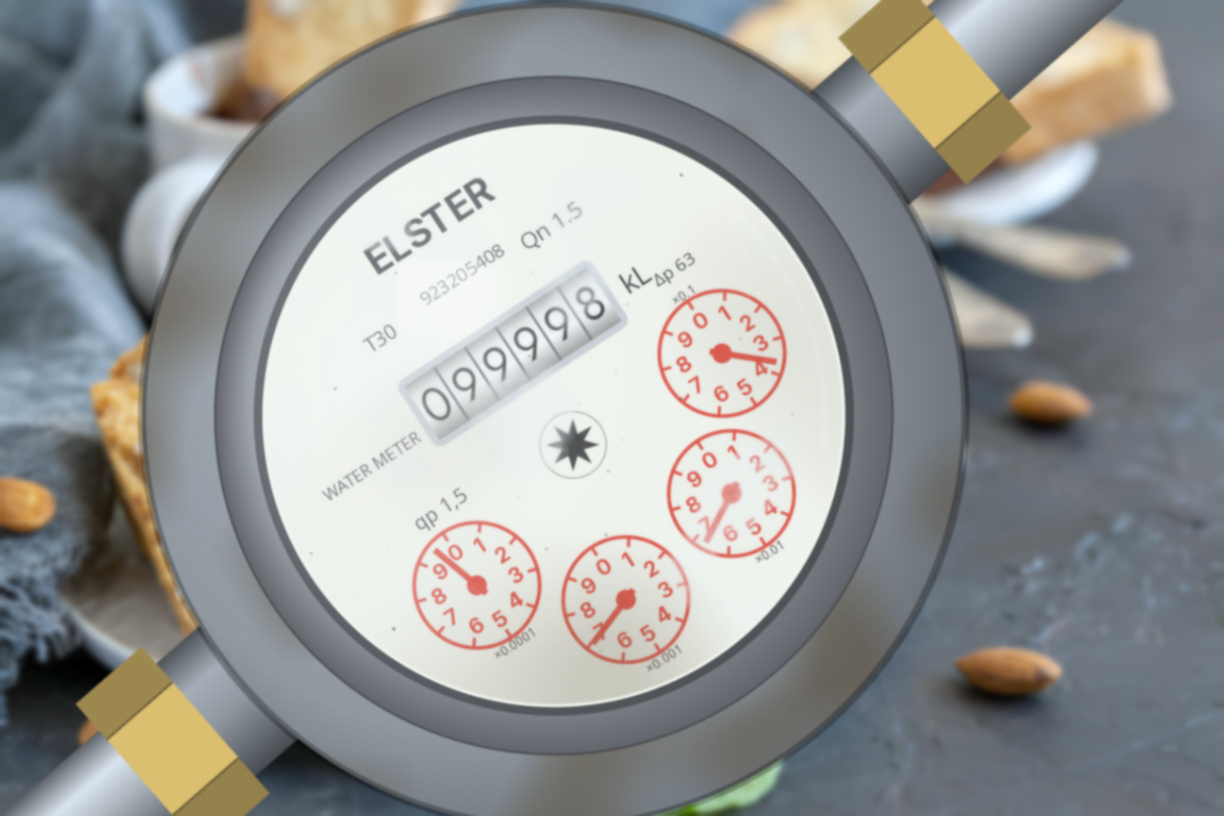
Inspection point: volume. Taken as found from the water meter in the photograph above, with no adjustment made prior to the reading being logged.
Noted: 99998.3669 kL
